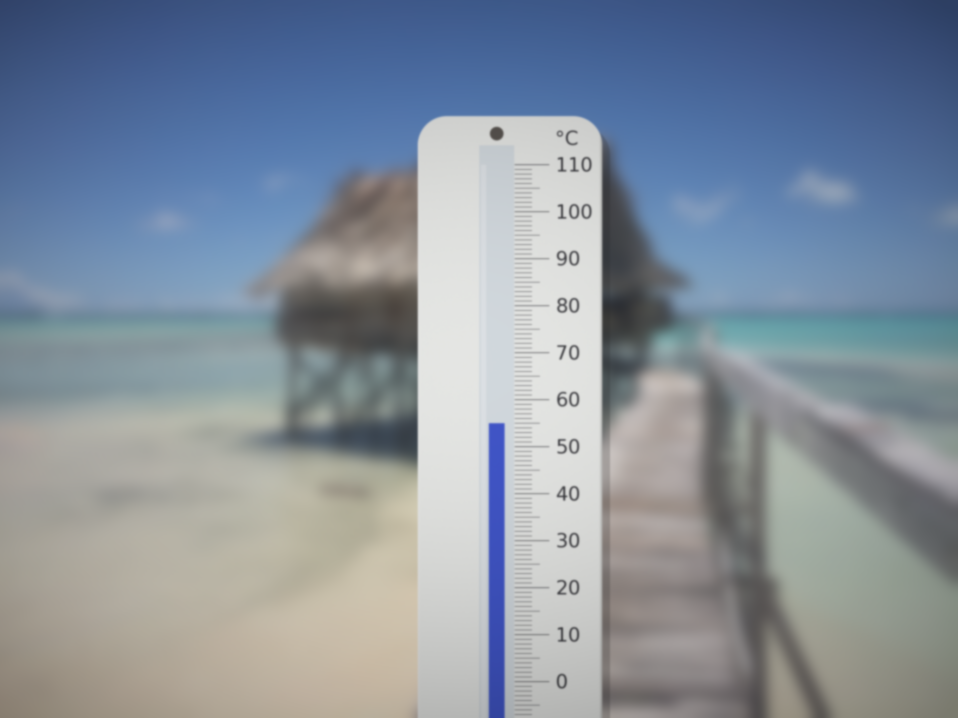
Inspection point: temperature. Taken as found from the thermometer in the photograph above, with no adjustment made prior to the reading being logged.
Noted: 55 °C
